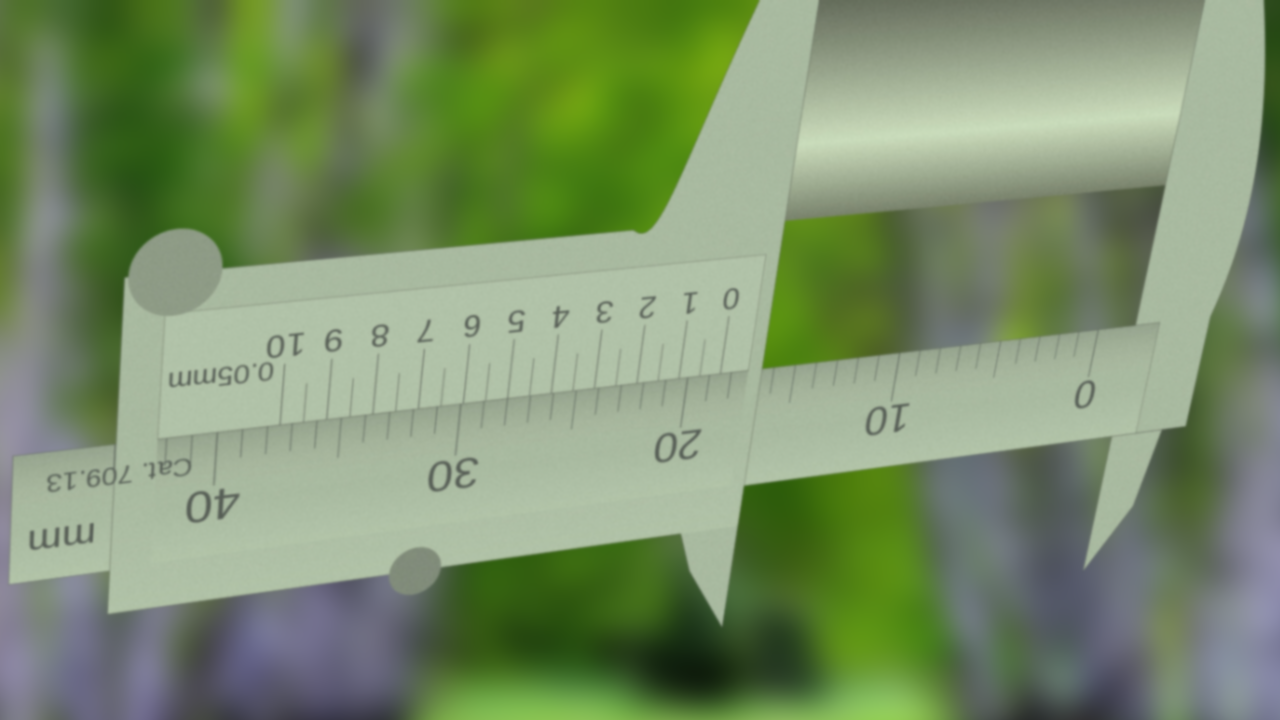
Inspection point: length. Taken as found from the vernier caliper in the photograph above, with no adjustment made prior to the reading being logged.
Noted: 18.5 mm
